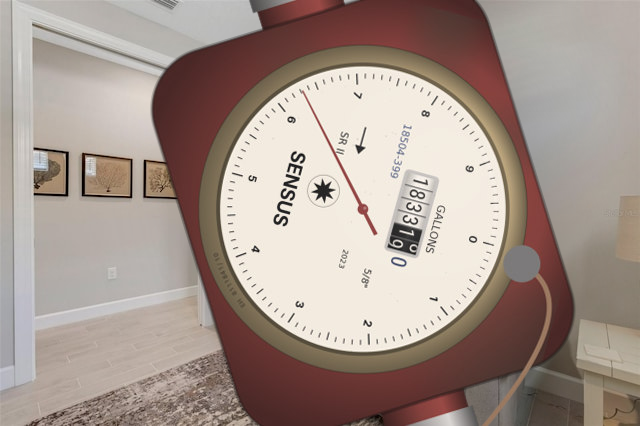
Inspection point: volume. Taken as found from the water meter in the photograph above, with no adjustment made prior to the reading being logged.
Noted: 1833186.3 gal
